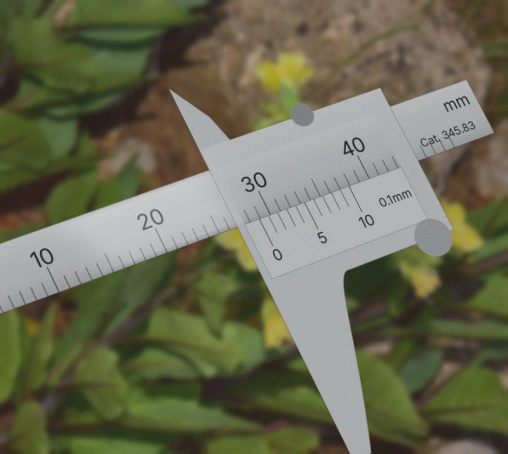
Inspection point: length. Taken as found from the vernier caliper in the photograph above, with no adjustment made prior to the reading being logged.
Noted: 28.9 mm
